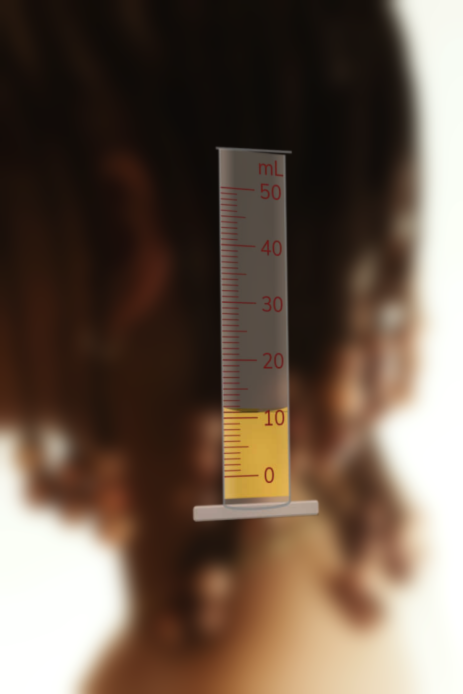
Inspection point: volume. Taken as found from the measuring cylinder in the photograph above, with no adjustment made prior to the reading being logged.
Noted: 11 mL
